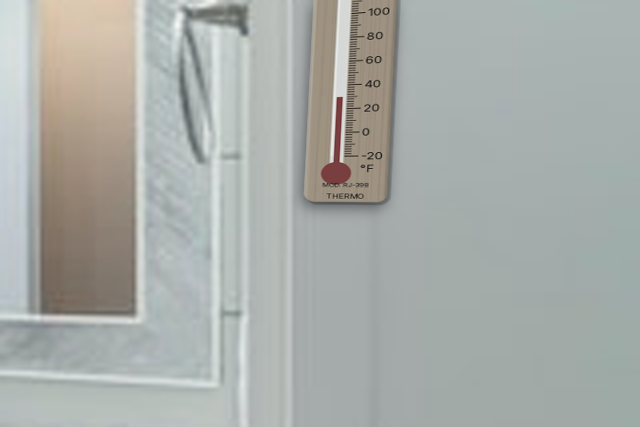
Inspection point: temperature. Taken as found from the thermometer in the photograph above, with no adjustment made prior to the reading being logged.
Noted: 30 °F
